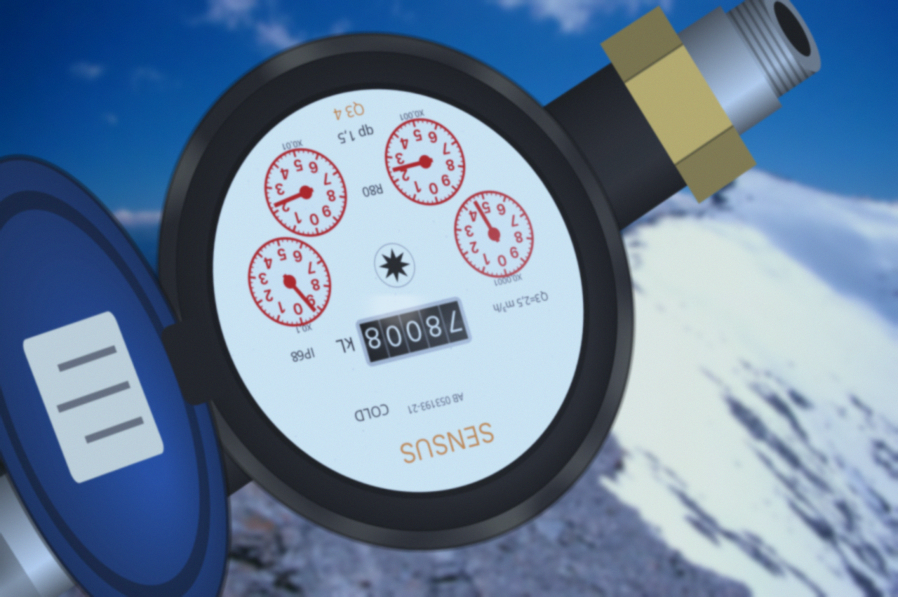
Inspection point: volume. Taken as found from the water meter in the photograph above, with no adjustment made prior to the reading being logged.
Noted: 78007.9224 kL
